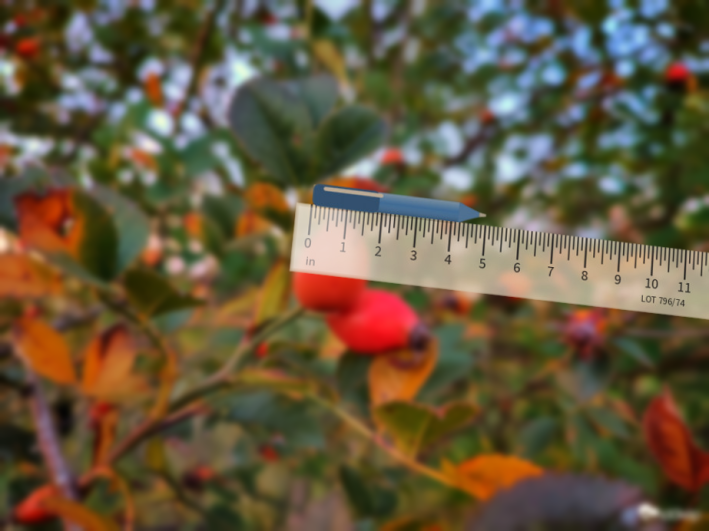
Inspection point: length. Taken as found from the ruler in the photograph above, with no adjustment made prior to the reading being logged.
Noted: 5 in
